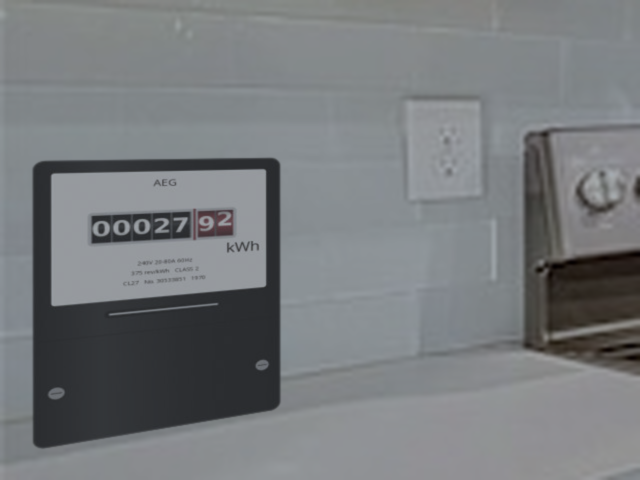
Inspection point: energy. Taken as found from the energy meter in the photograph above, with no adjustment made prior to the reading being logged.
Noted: 27.92 kWh
